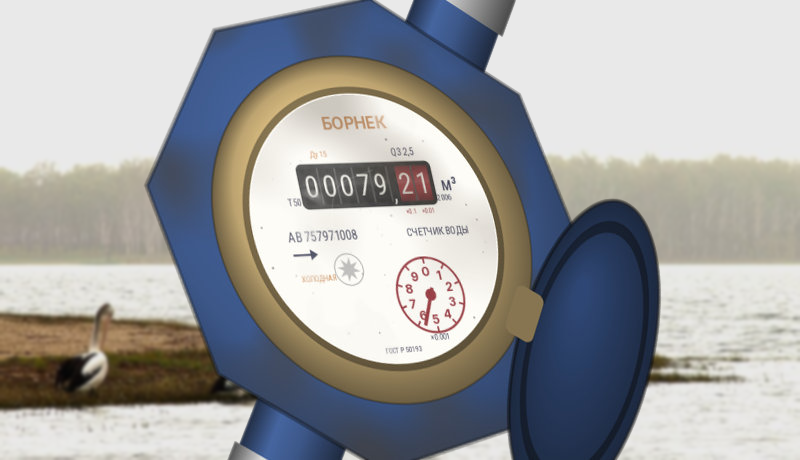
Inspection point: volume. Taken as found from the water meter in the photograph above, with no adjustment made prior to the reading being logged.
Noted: 79.215 m³
